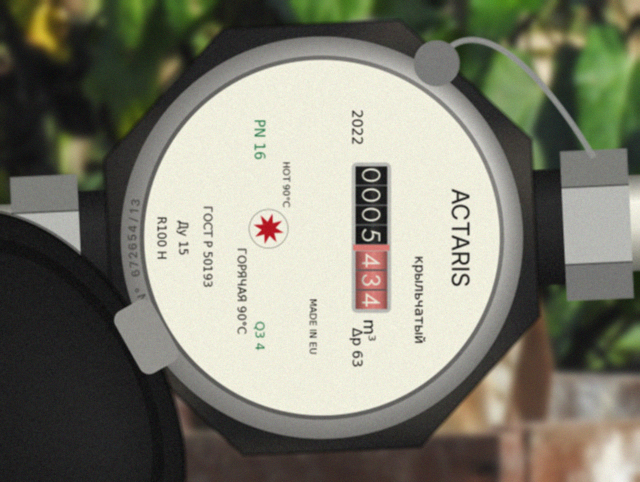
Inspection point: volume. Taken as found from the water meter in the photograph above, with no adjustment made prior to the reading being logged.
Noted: 5.434 m³
